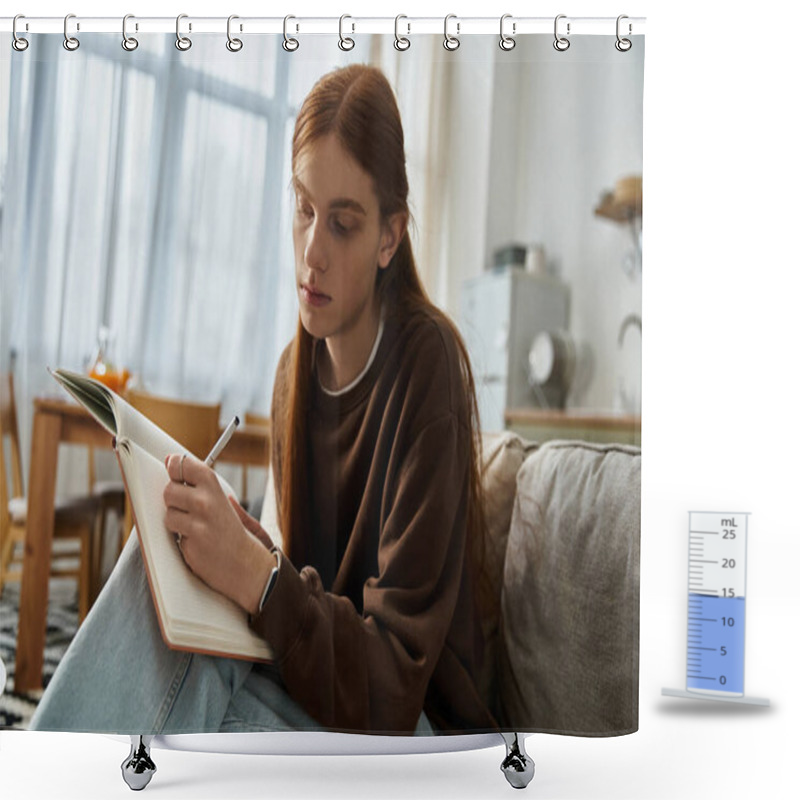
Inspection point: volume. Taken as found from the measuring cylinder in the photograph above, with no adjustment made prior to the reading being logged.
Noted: 14 mL
